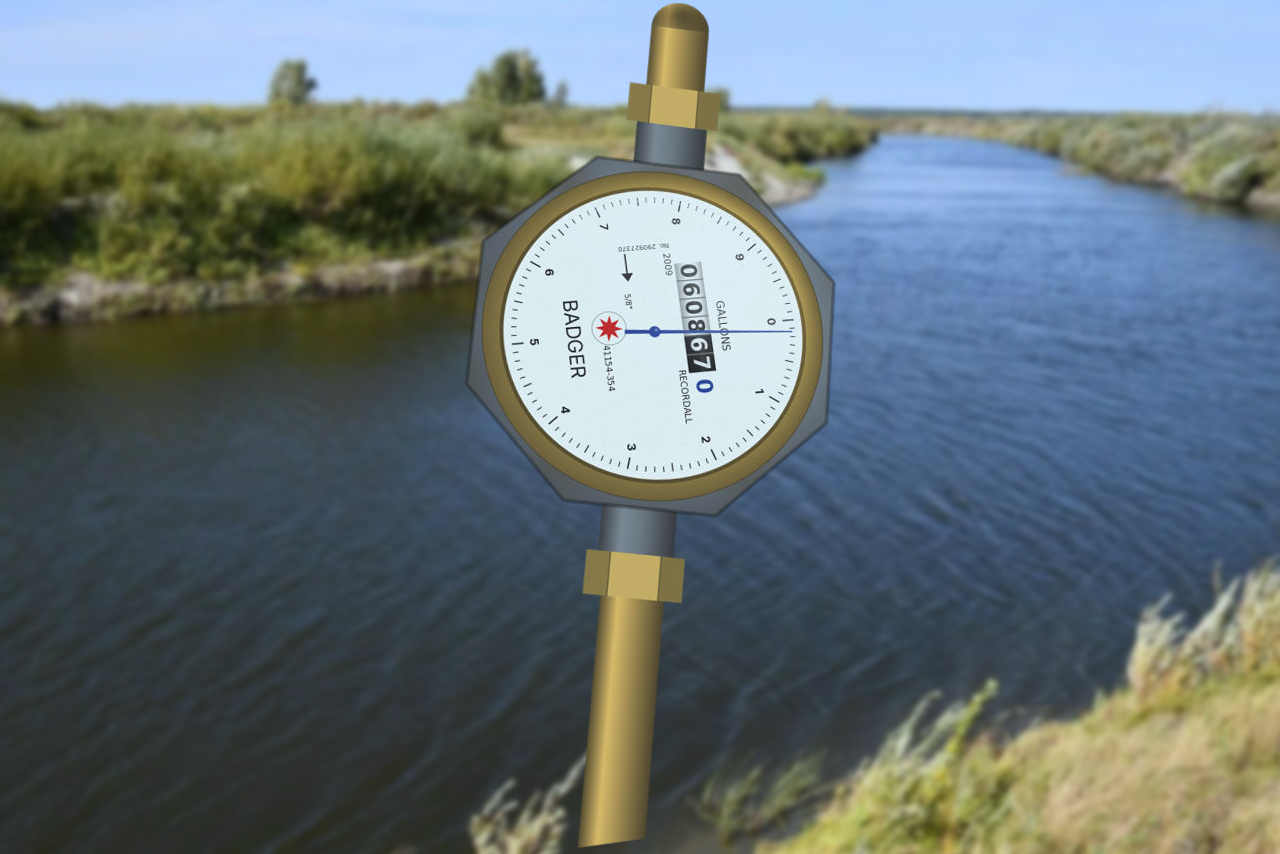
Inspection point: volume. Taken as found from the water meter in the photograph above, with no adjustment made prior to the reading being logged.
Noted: 608670.1 gal
